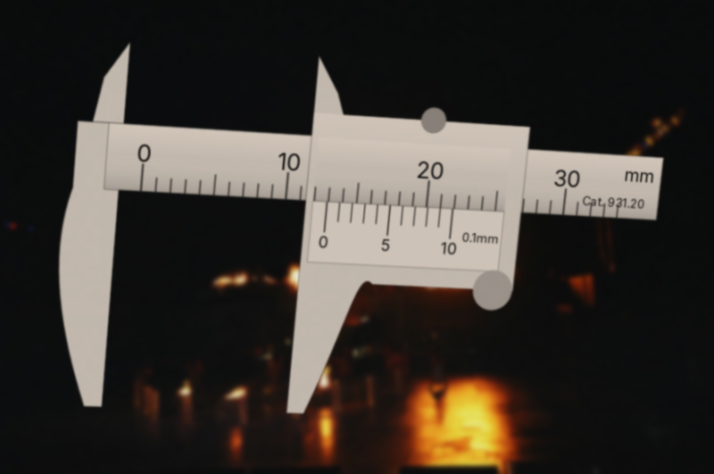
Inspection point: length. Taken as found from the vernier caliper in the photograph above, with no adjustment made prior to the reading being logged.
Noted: 12.9 mm
